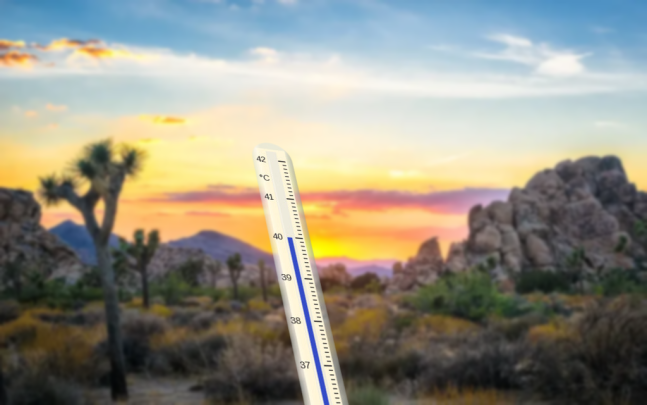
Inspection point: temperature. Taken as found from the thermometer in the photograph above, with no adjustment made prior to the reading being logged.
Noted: 40 °C
